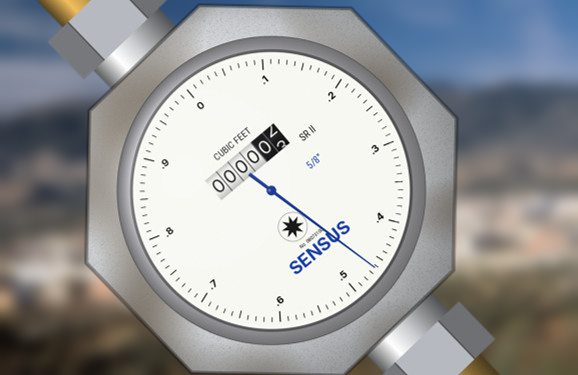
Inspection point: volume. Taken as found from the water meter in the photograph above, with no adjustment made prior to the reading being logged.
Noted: 2.46 ft³
